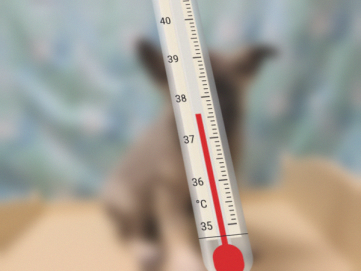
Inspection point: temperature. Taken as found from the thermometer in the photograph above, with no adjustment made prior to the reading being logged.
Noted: 37.6 °C
